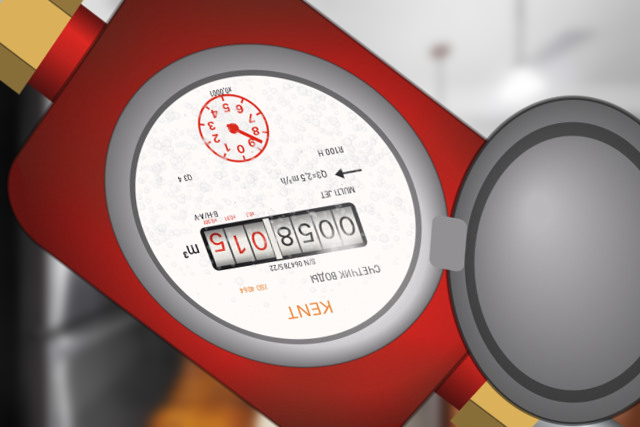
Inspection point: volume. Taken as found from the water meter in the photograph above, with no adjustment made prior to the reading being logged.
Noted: 58.0148 m³
